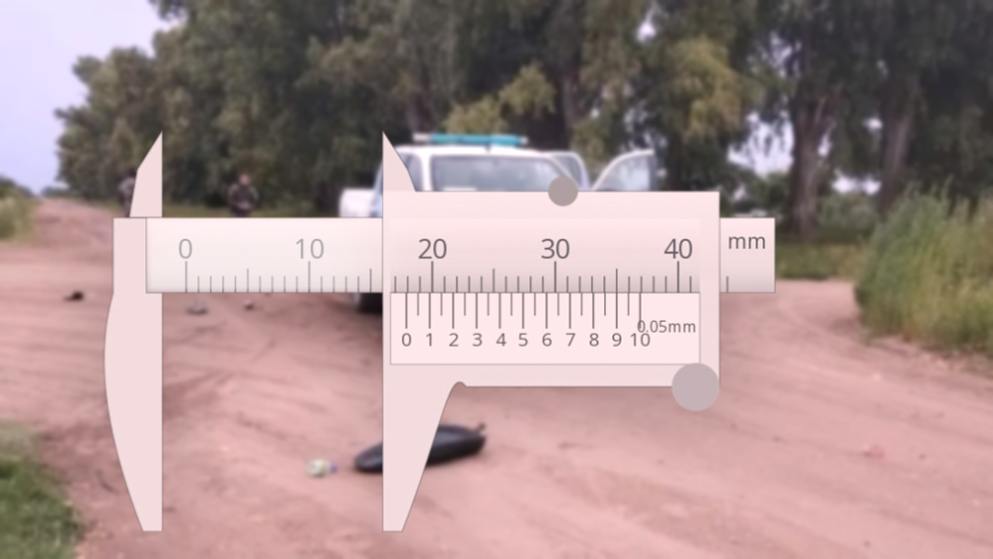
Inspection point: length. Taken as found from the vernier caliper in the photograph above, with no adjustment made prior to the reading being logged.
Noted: 17.9 mm
